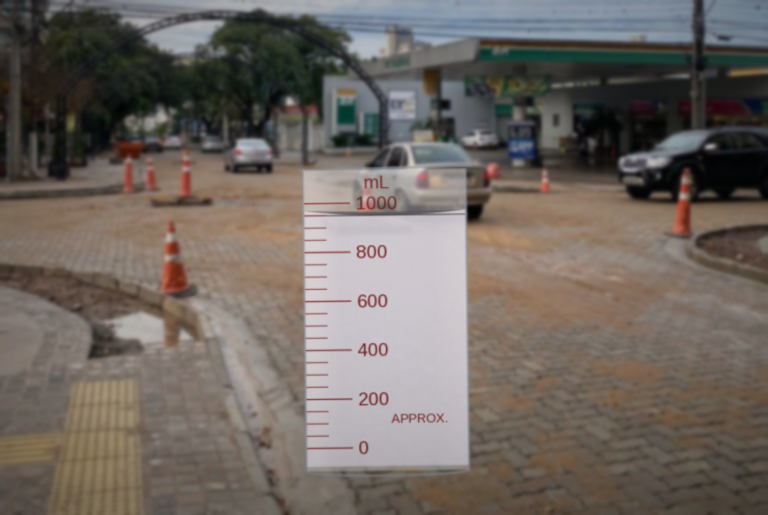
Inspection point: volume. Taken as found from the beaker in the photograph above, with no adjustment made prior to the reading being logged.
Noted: 950 mL
